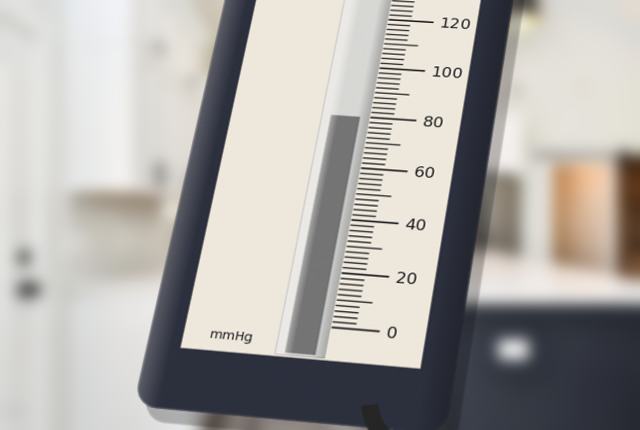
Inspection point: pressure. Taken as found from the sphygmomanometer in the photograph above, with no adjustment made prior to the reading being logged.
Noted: 80 mmHg
